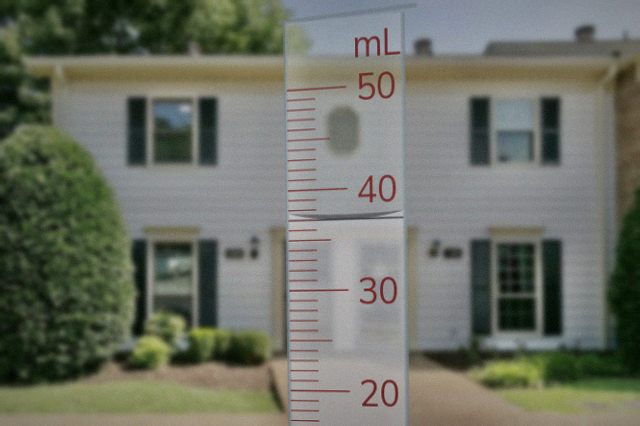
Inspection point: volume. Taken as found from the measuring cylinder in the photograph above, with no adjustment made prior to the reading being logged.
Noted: 37 mL
